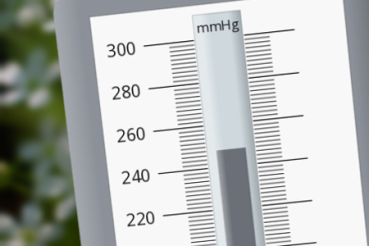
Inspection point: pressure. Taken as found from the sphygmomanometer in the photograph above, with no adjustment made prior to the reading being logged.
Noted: 248 mmHg
